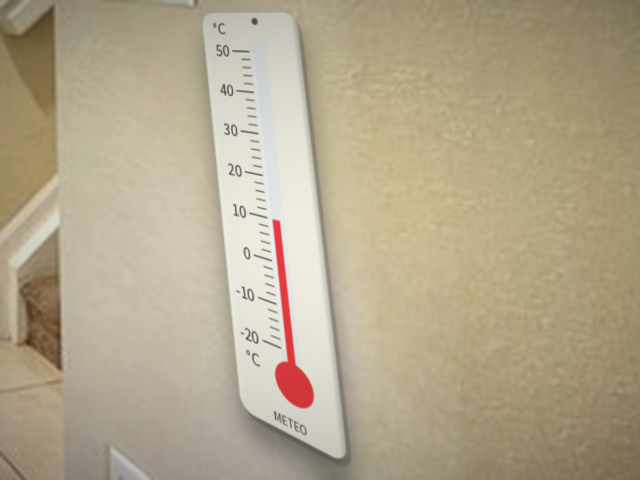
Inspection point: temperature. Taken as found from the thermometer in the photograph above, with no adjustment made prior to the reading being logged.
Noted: 10 °C
